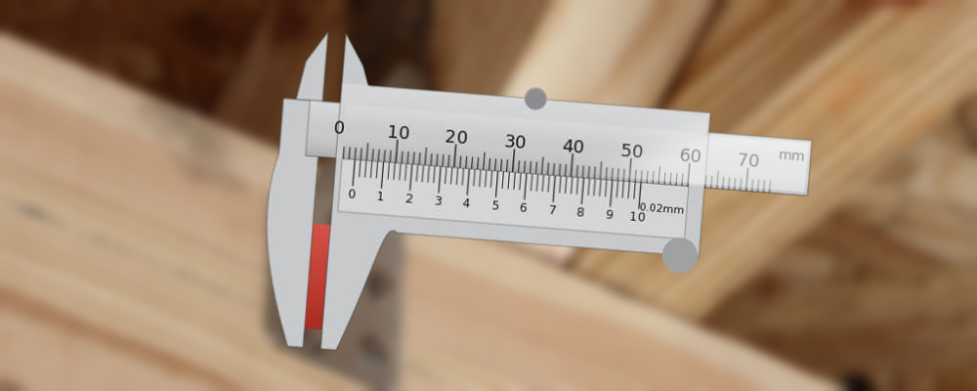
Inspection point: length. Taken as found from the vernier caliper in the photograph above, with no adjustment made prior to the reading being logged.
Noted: 3.0 mm
